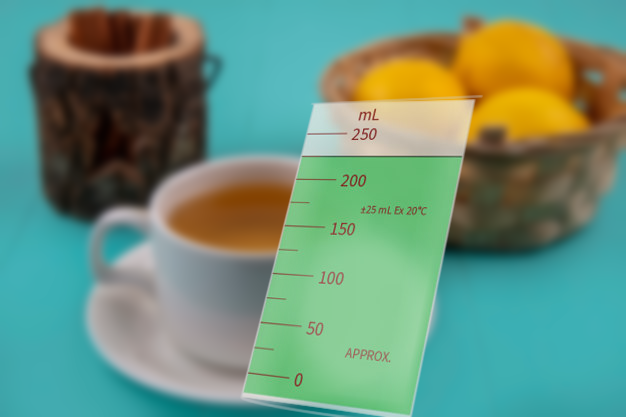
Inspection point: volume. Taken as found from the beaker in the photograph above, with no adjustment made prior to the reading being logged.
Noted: 225 mL
